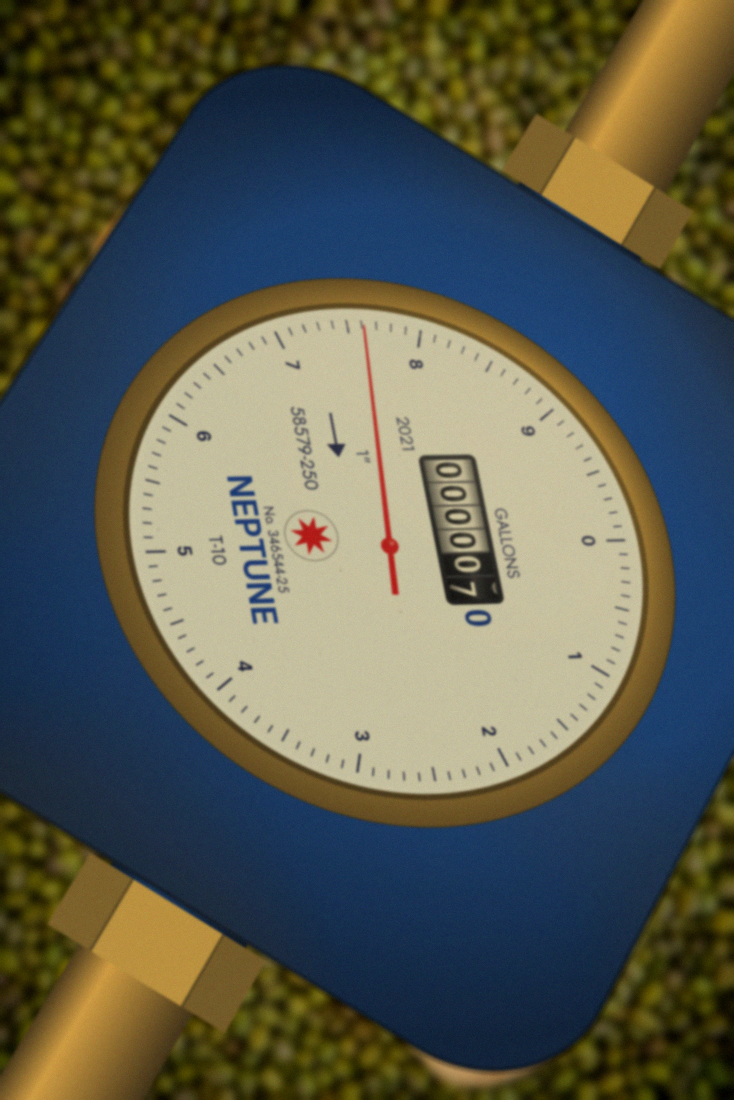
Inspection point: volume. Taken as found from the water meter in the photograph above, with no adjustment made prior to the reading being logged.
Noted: 67.6 gal
